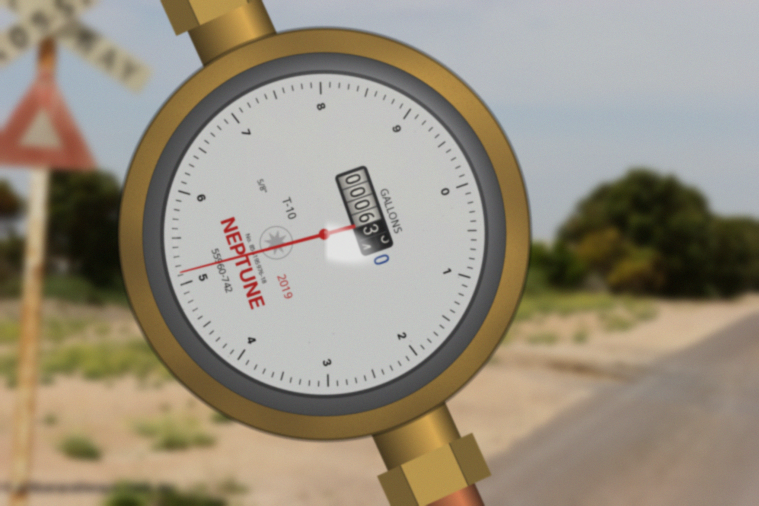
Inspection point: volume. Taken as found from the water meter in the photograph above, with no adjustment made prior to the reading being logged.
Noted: 6335.1 gal
